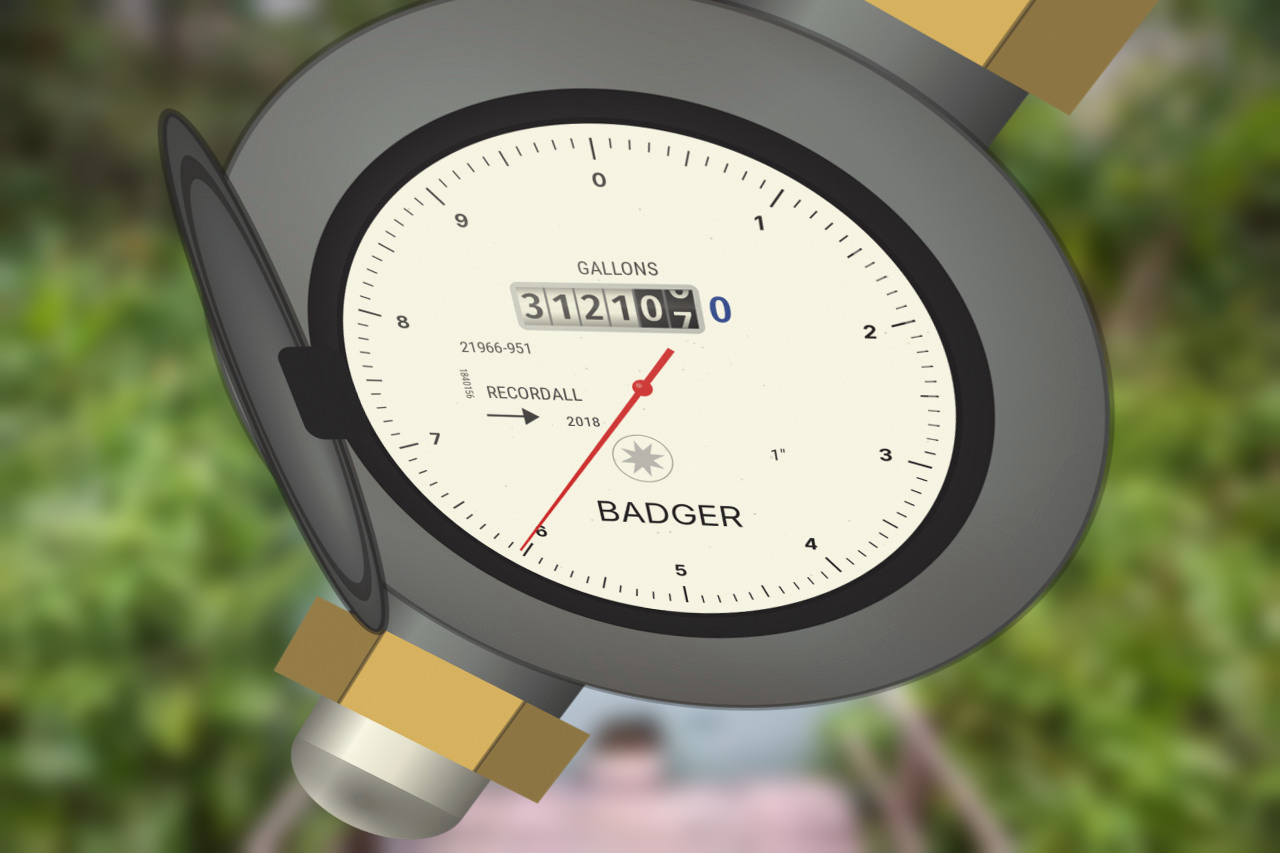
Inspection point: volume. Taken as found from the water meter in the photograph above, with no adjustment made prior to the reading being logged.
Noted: 3121066.0 gal
